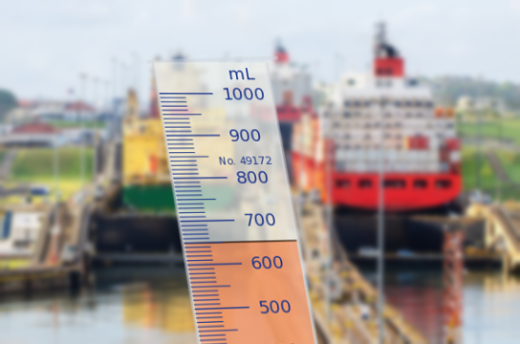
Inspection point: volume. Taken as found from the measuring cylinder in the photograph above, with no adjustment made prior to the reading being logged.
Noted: 650 mL
